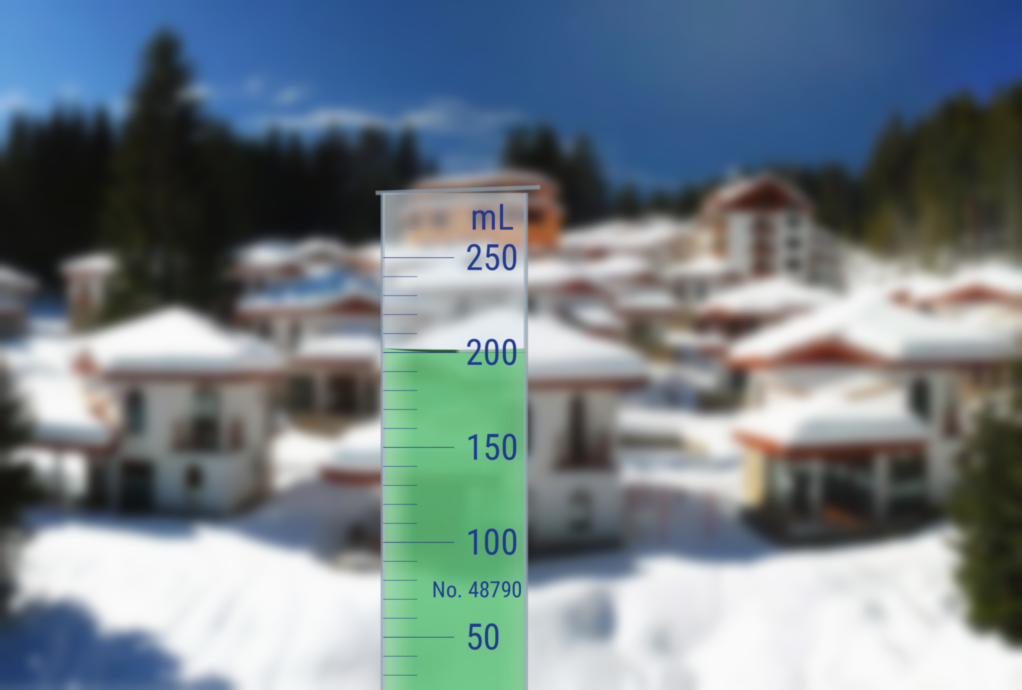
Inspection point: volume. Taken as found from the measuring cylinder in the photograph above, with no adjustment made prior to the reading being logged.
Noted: 200 mL
